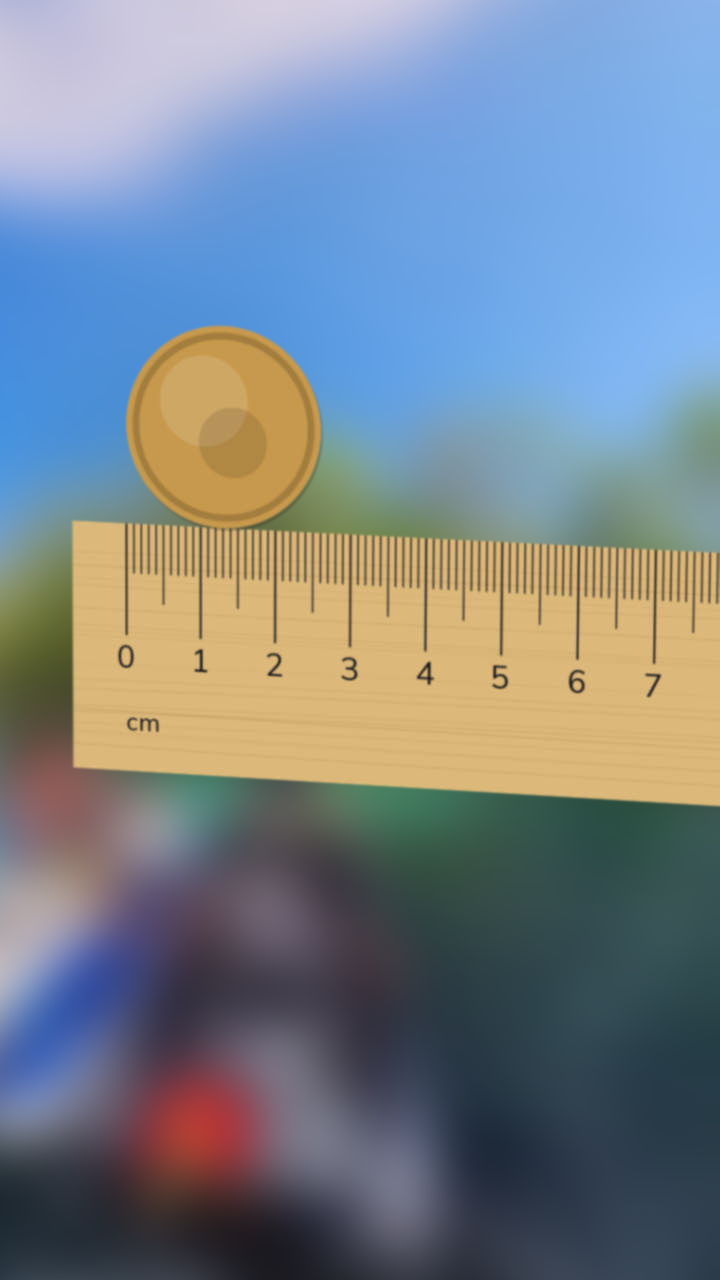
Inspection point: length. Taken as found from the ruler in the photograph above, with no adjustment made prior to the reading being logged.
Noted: 2.6 cm
